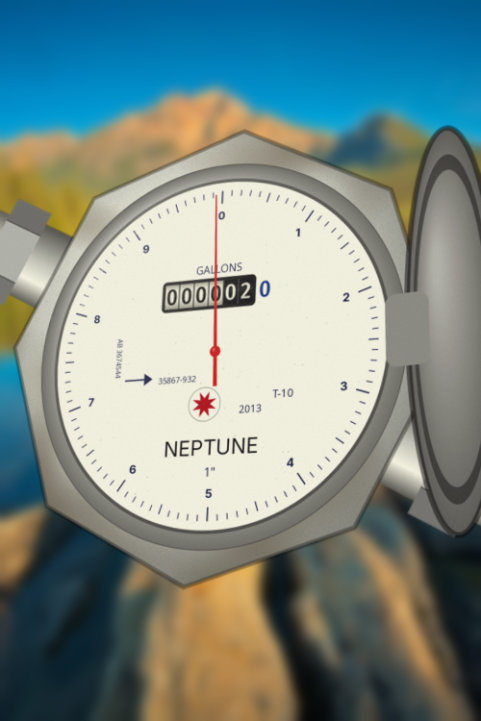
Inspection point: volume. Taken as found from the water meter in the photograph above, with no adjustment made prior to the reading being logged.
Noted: 19.9 gal
